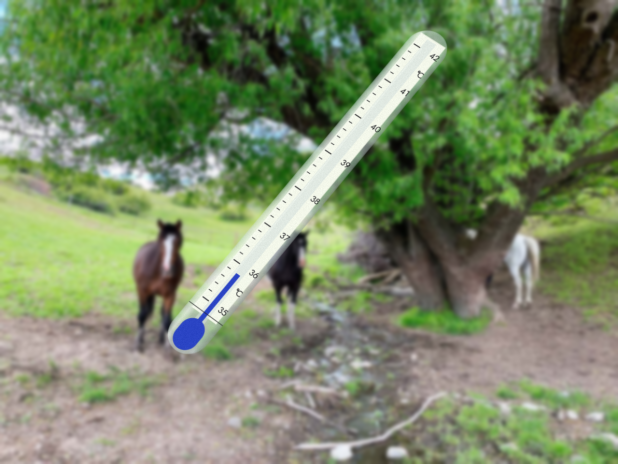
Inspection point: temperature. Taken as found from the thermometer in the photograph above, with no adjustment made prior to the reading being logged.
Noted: 35.8 °C
